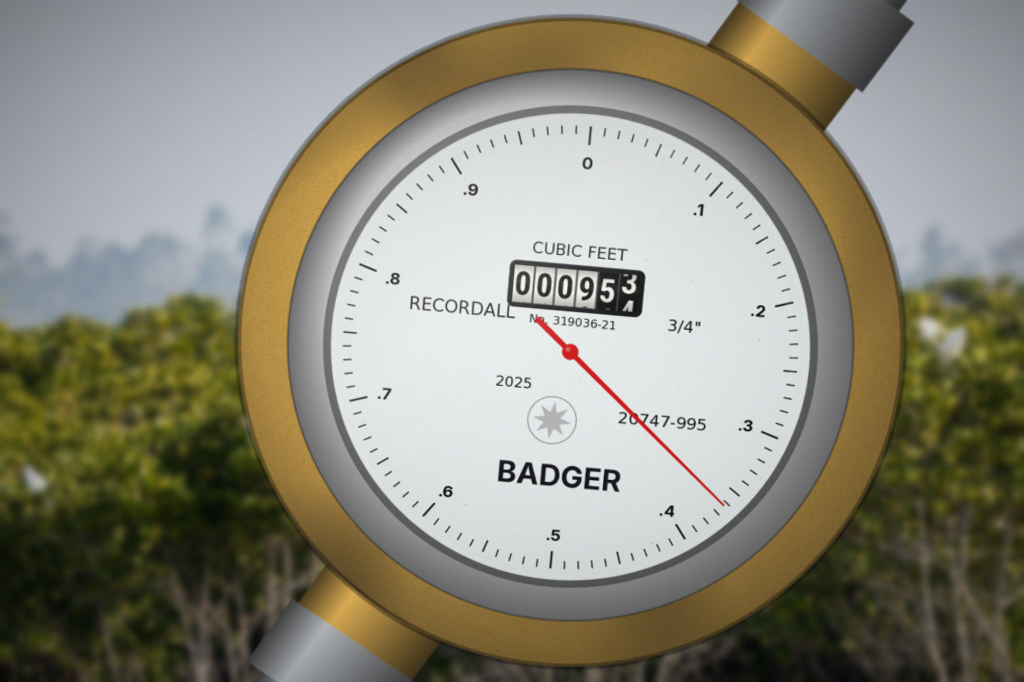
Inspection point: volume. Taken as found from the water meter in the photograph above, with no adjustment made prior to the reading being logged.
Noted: 953.36 ft³
